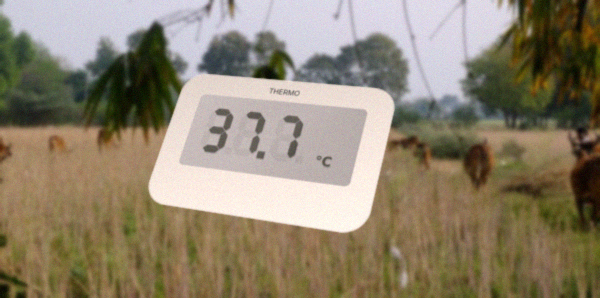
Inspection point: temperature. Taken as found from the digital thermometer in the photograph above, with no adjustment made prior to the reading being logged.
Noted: 37.7 °C
